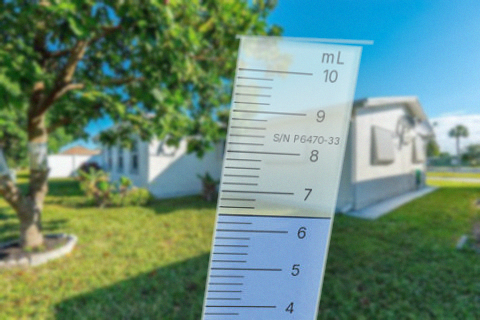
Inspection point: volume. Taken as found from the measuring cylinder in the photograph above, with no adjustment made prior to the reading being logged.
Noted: 6.4 mL
